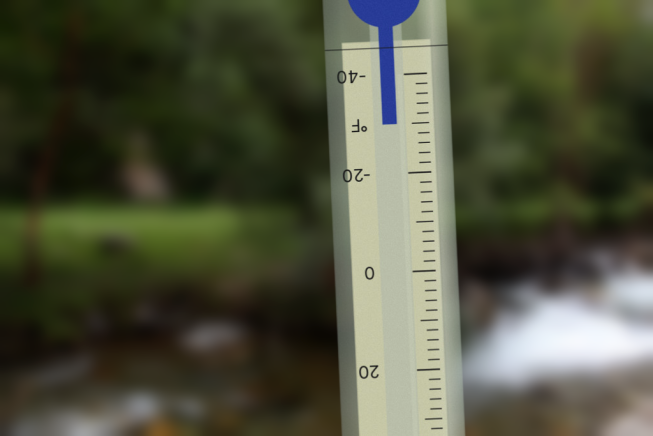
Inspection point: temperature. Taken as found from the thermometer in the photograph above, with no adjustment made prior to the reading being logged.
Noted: -30 °F
